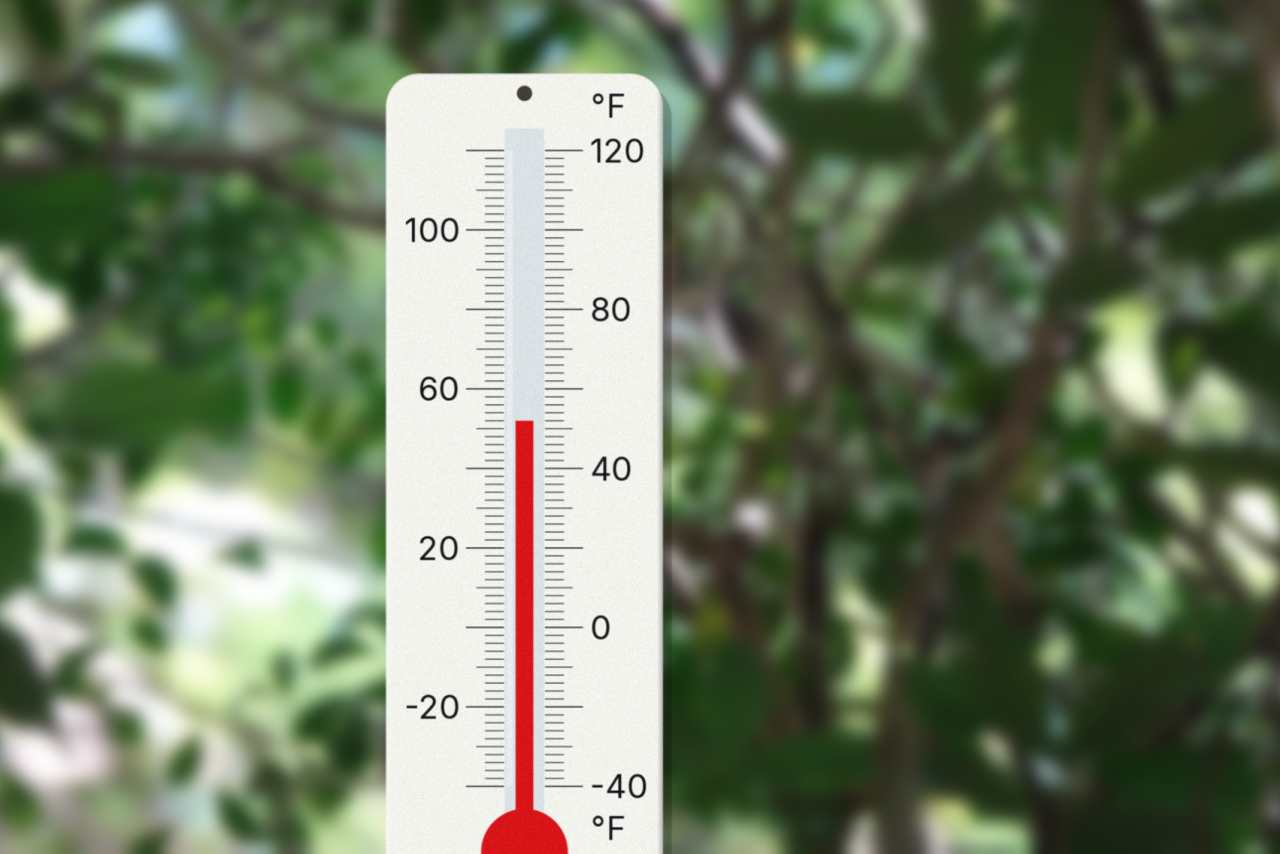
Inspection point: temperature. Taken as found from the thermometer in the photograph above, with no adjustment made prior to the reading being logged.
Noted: 52 °F
